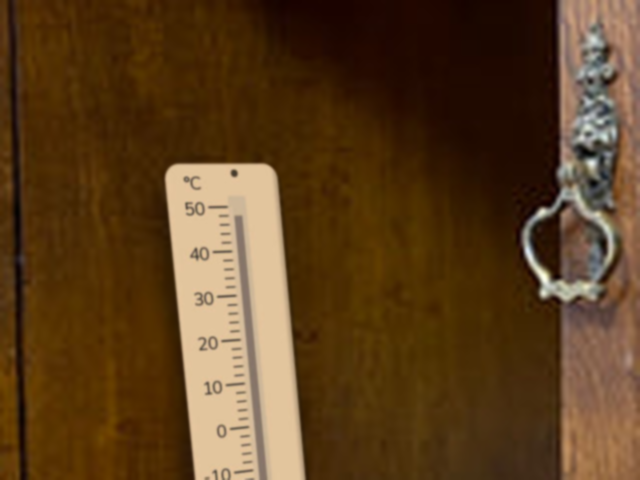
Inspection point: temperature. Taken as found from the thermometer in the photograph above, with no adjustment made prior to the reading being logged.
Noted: 48 °C
